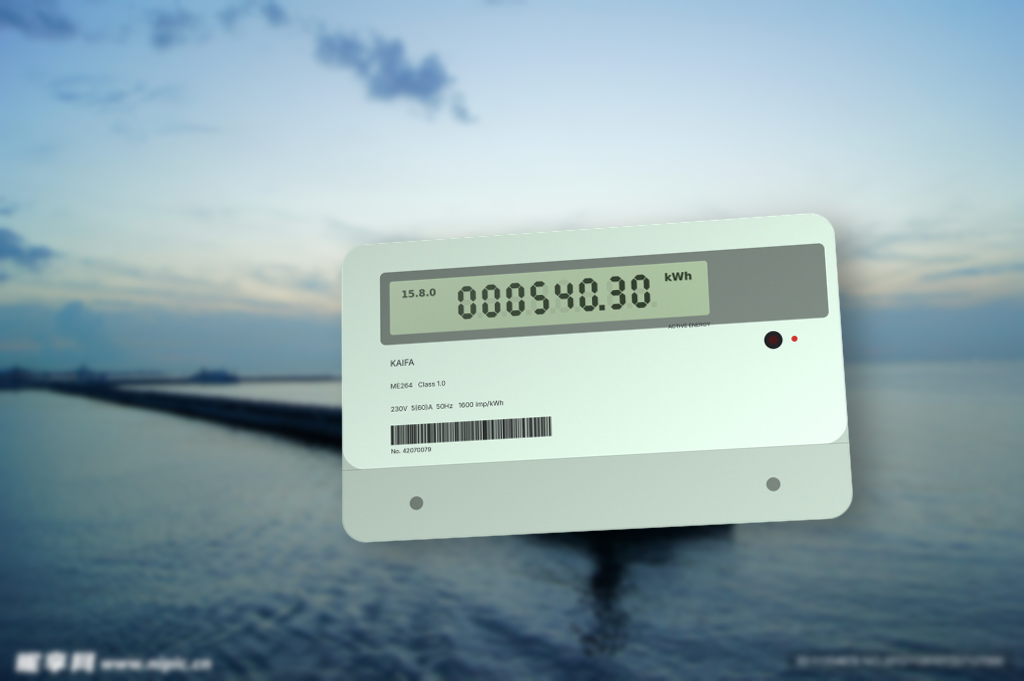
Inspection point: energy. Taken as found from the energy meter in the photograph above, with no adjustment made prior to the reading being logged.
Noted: 540.30 kWh
